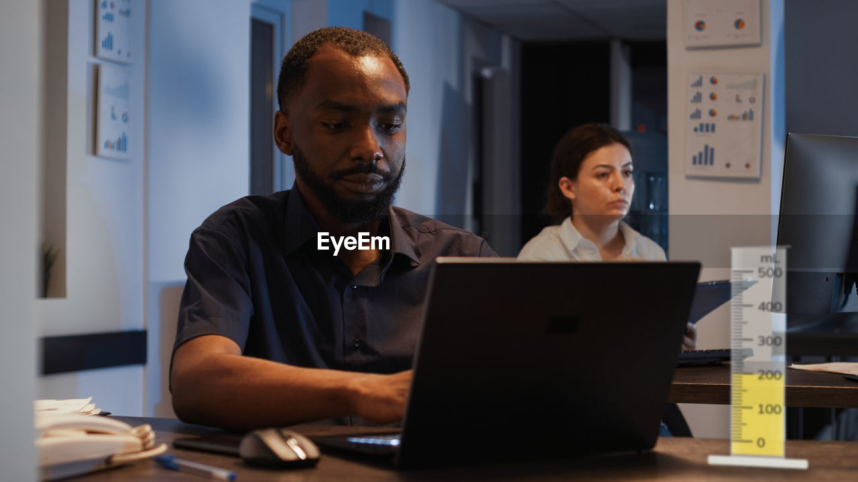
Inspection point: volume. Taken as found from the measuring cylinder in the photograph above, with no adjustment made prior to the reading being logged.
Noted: 200 mL
